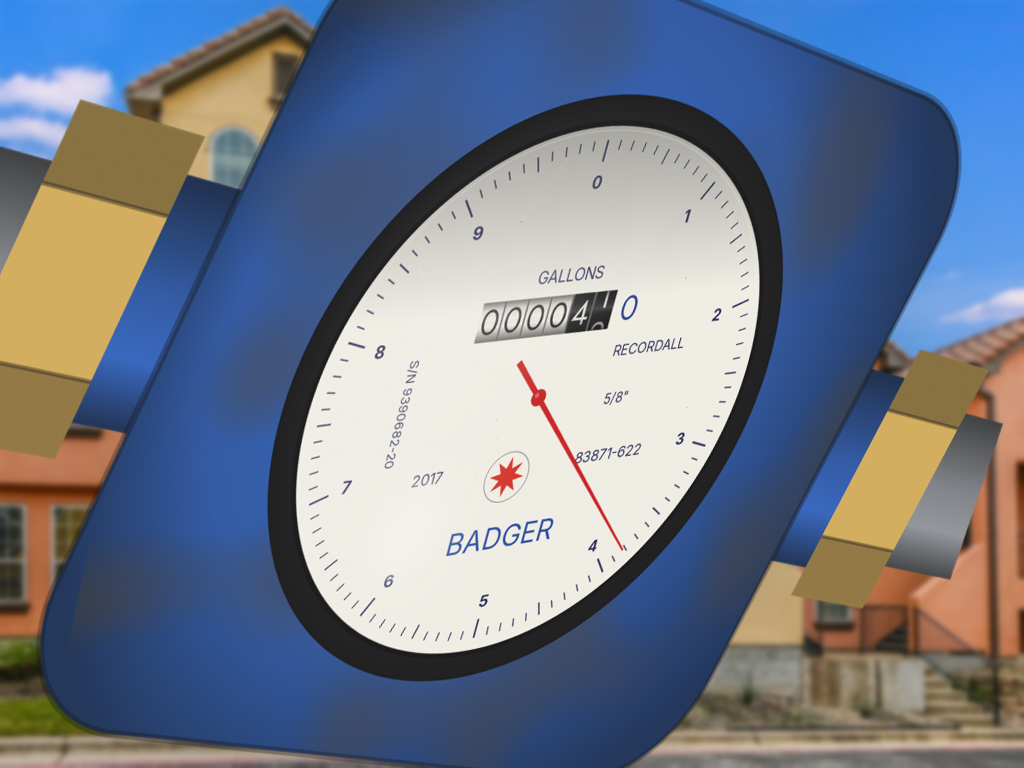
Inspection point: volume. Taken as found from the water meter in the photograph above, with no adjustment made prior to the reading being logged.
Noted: 413.8 gal
